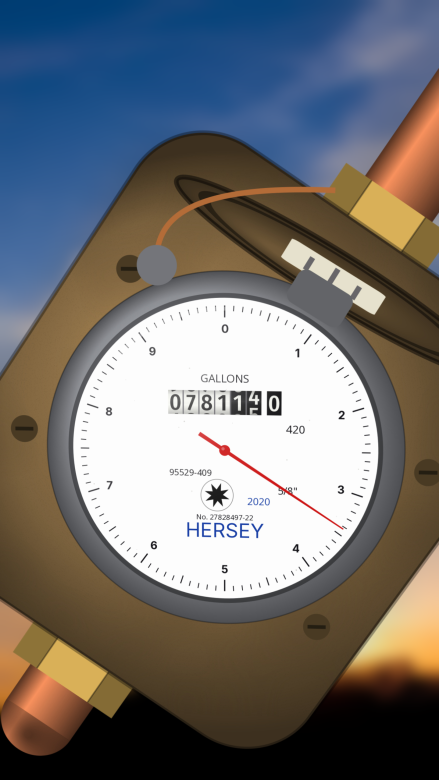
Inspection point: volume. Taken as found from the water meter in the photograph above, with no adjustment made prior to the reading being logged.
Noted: 781143.4 gal
